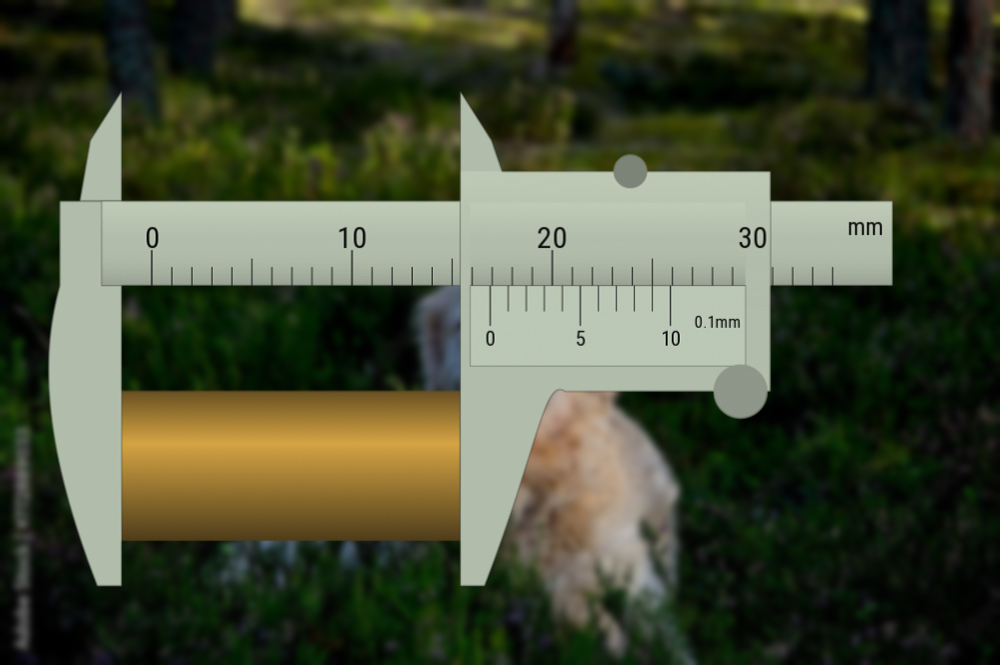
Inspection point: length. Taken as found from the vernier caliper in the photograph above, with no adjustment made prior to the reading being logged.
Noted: 16.9 mm
